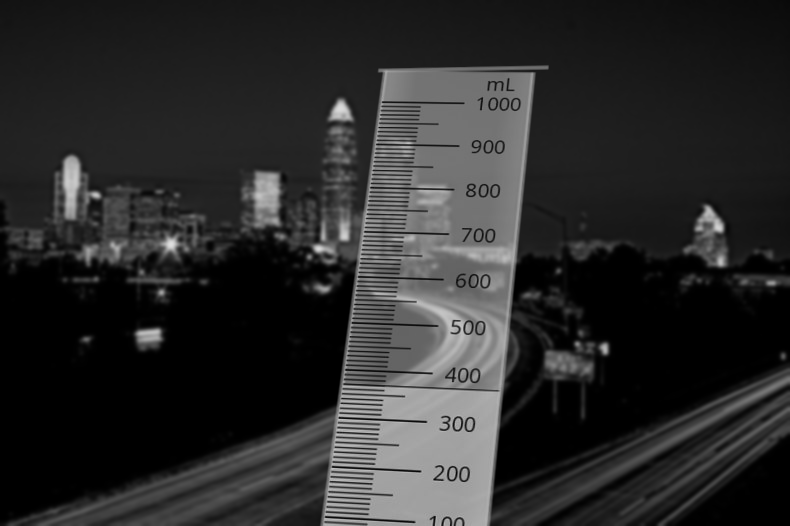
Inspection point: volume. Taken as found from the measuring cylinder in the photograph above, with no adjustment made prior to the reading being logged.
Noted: 370 mL
